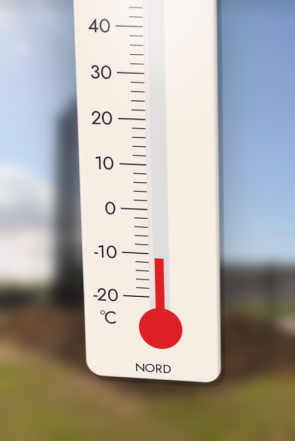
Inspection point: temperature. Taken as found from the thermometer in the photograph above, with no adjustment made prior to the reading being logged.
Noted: -11 °C
